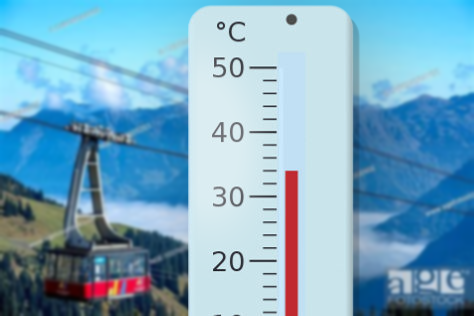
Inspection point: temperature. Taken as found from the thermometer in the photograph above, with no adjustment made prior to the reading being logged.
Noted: 34 °C
